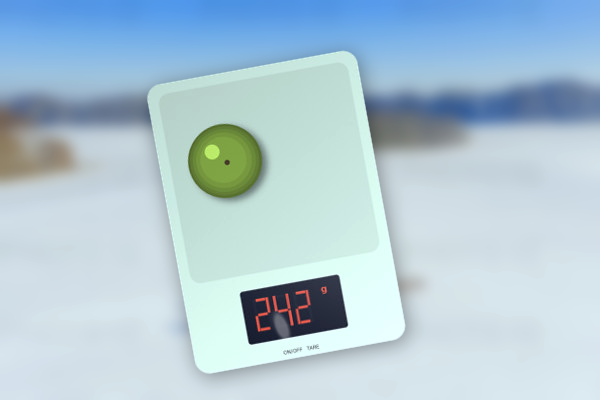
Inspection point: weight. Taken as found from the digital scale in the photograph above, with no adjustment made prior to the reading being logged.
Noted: 242 g
